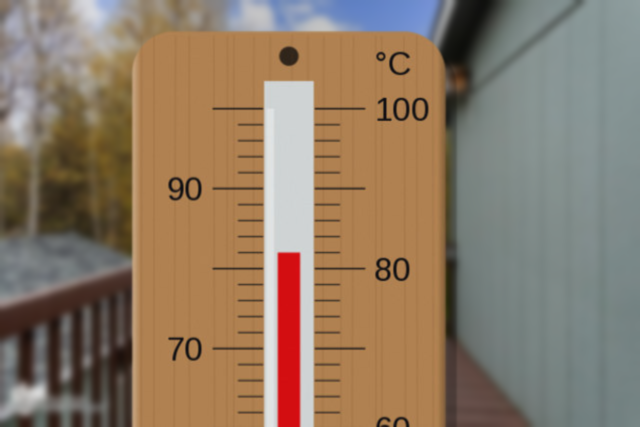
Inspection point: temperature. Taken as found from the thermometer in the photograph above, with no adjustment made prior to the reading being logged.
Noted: 82 °C
